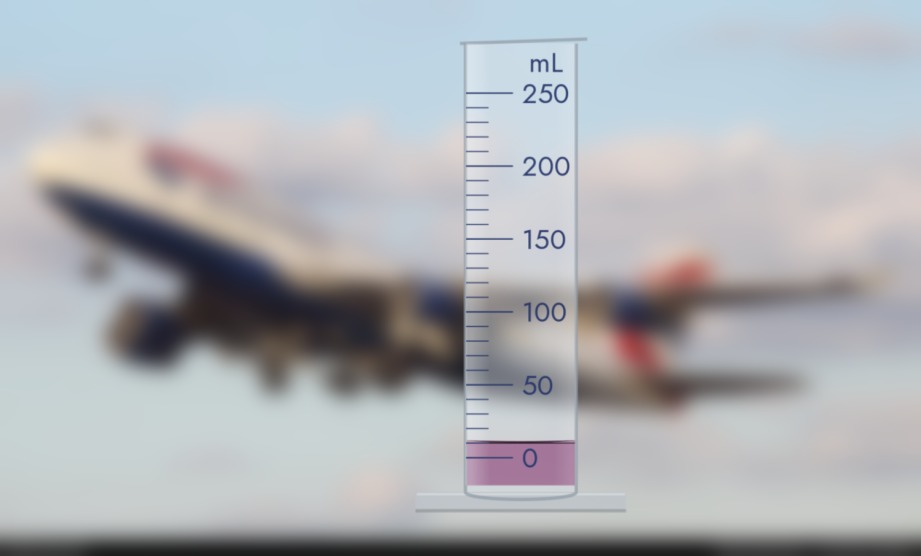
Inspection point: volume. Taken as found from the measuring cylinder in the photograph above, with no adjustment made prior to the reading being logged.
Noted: 10 mL
